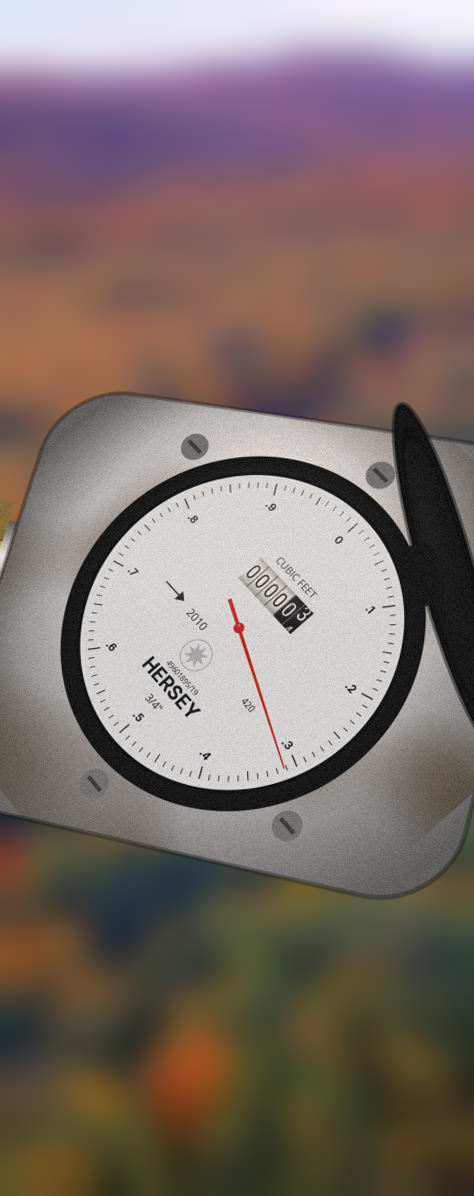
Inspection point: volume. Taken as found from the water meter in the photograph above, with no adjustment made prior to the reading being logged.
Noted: 3.31 ft³
